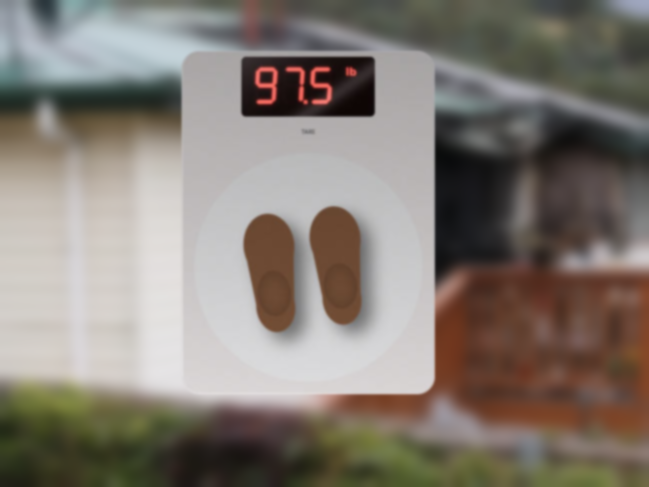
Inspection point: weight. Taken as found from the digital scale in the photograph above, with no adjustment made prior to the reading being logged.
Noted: 97.5 lb
